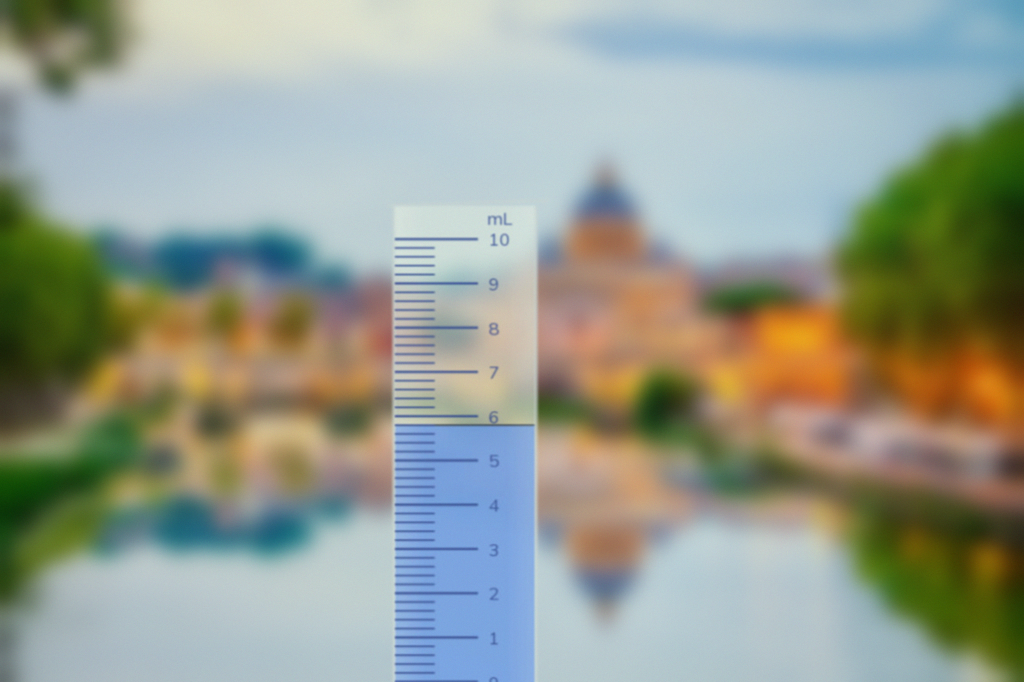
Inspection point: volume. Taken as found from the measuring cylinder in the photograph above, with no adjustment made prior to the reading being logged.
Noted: 5.8 mL
